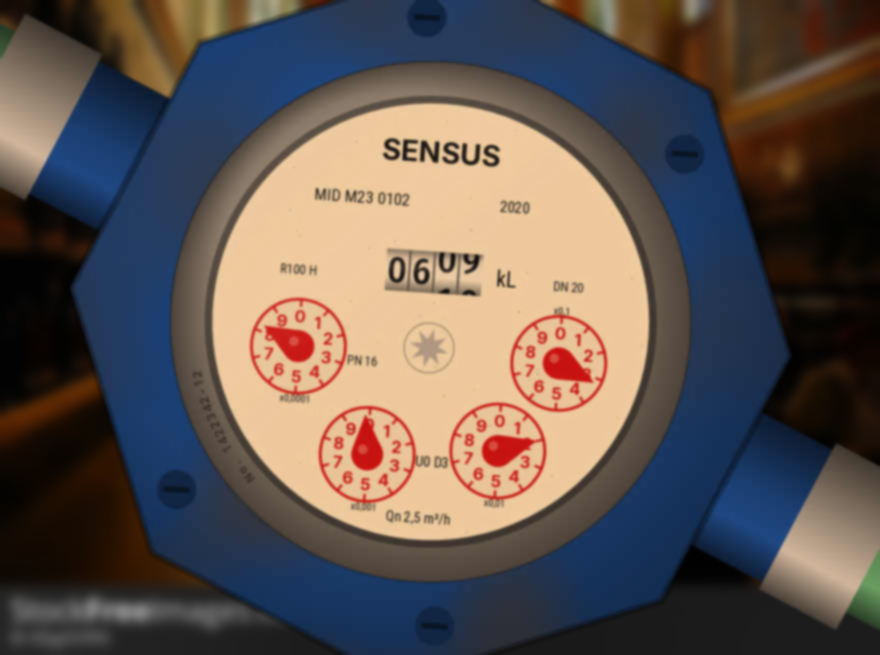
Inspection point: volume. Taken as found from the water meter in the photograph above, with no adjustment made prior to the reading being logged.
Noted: 609.3198 kL
